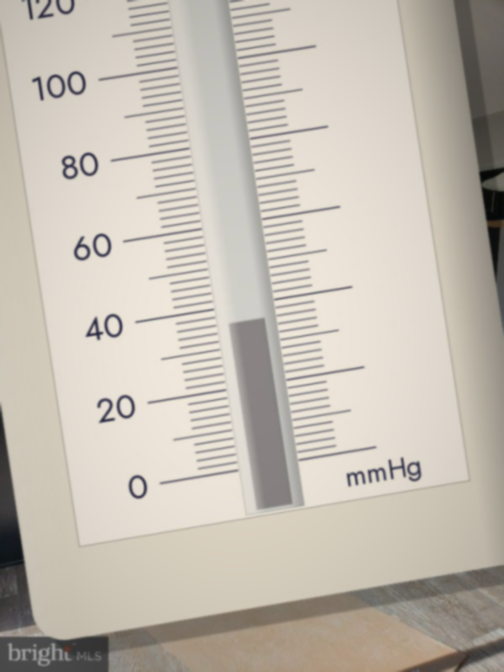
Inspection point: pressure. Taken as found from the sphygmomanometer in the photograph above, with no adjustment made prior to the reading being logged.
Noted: 36 mmHg
